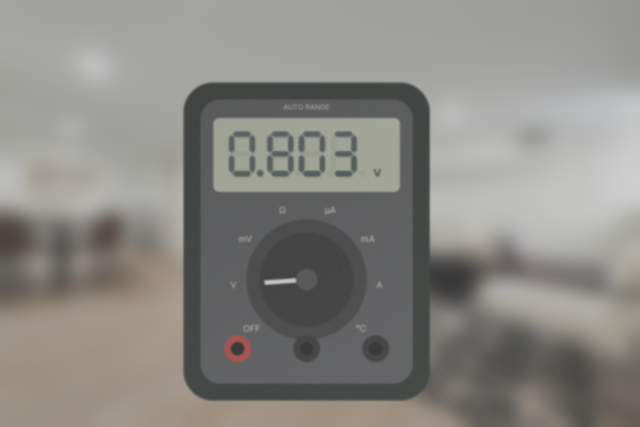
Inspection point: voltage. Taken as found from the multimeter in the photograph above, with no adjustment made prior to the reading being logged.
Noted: 0.803 V
